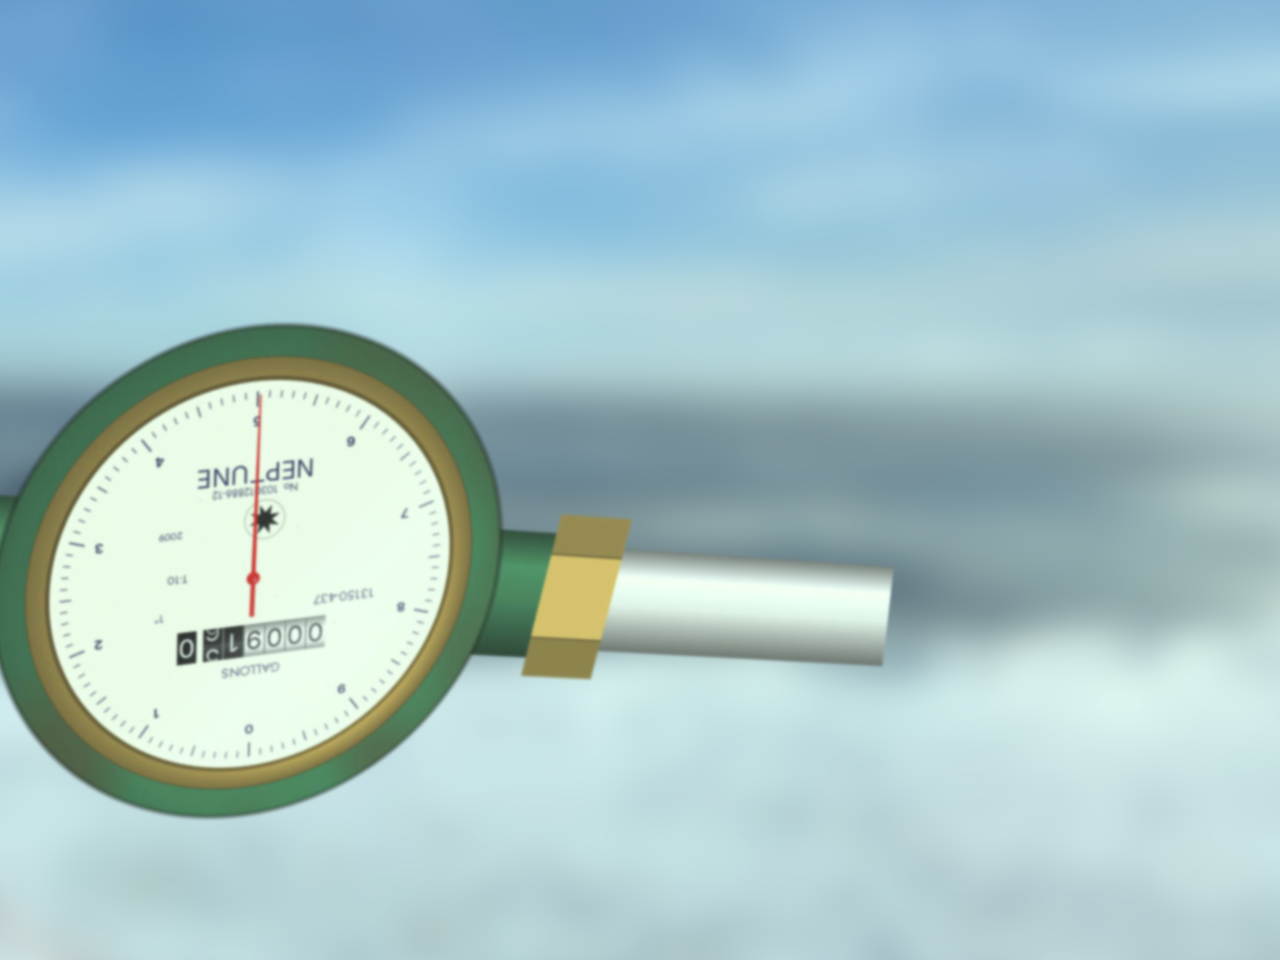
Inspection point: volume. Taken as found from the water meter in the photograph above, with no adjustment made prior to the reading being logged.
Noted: 9155.0 gal
